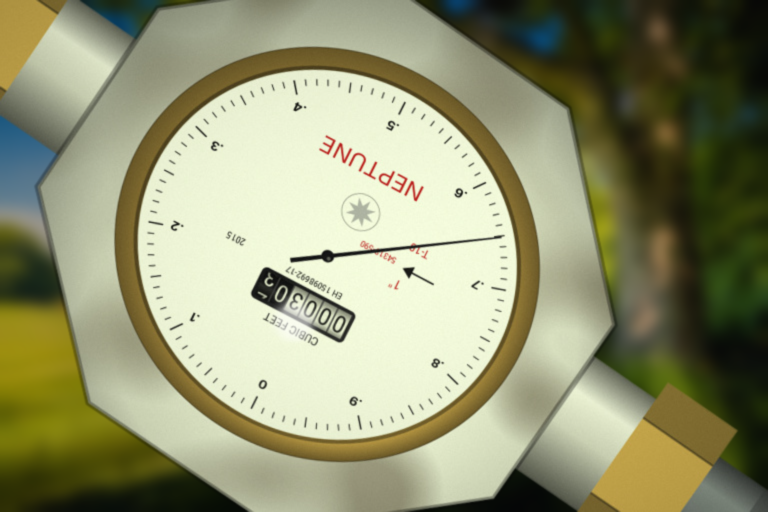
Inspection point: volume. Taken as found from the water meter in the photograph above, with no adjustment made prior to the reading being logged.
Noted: 302.65 ft³
